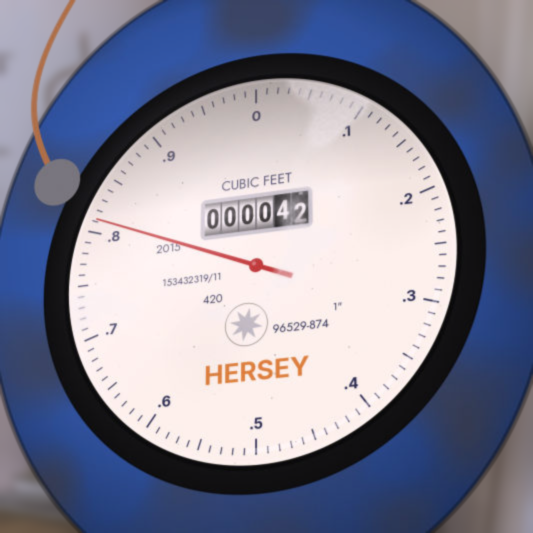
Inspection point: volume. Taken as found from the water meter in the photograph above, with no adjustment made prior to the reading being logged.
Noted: 41.81 ft³
